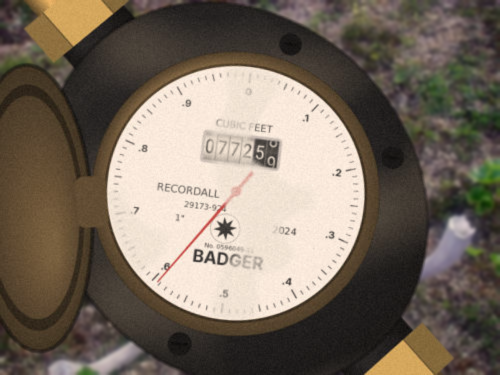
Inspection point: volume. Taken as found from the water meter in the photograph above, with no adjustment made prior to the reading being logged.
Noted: 77258.59 ft³
